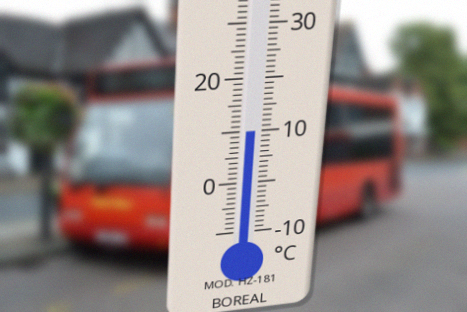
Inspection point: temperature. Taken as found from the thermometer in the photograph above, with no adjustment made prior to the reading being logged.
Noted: 10 °C
